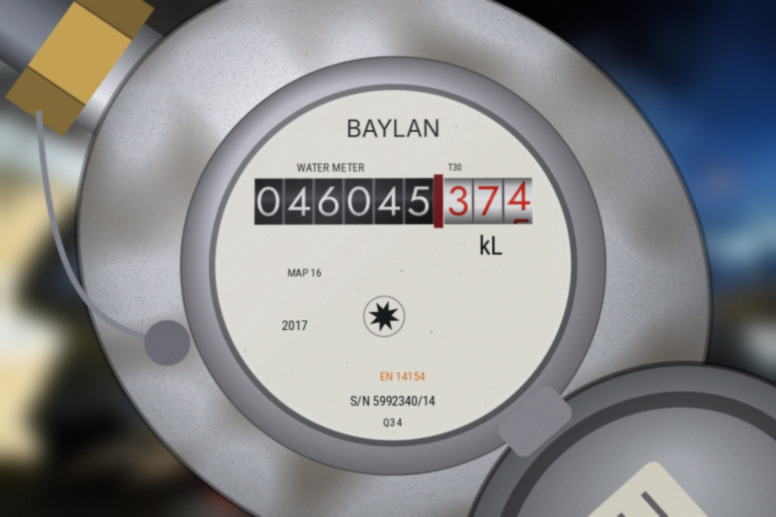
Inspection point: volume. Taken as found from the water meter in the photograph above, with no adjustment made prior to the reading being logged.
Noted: 46045.374 kL
